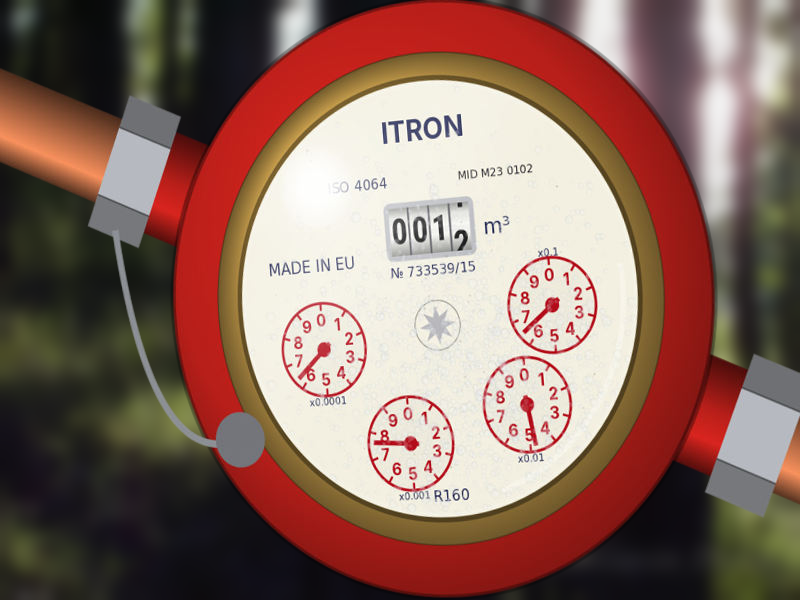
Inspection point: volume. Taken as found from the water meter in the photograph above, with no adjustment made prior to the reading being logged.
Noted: 11.6476 m³
